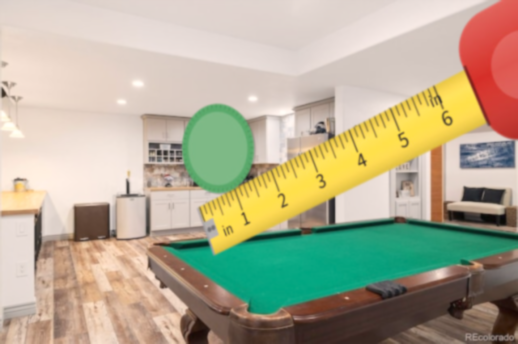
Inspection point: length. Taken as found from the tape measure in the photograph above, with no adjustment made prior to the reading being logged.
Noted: 1.875 in
